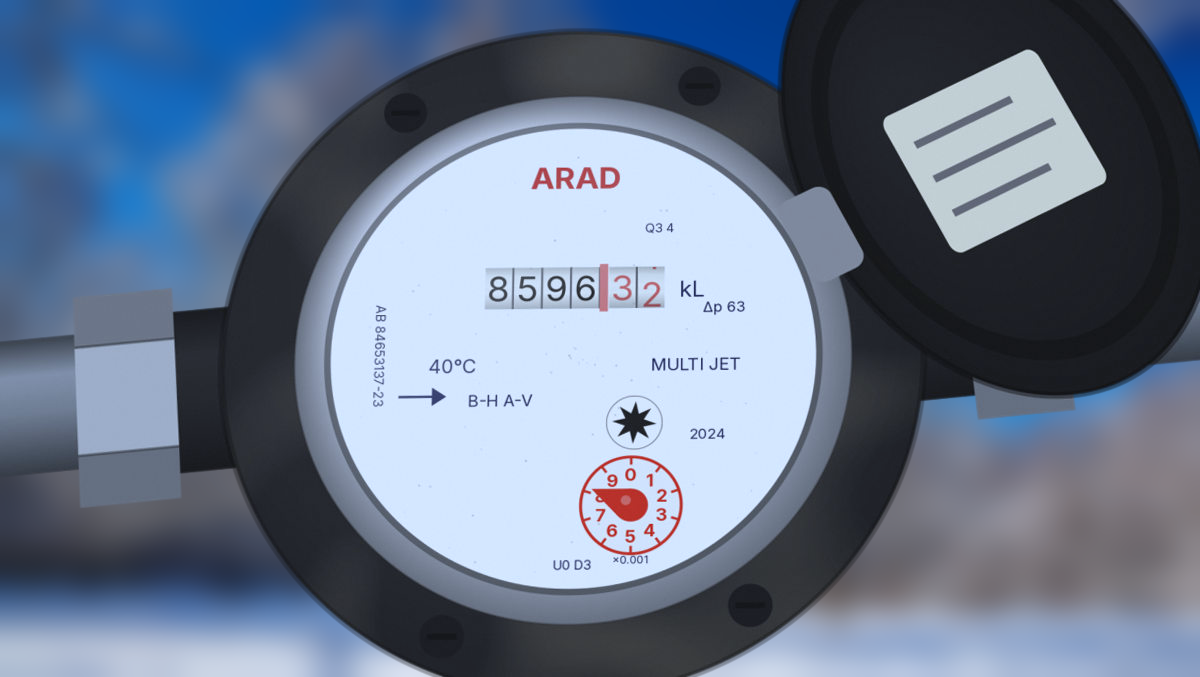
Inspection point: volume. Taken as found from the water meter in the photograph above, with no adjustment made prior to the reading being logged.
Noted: 8596.318 kL
